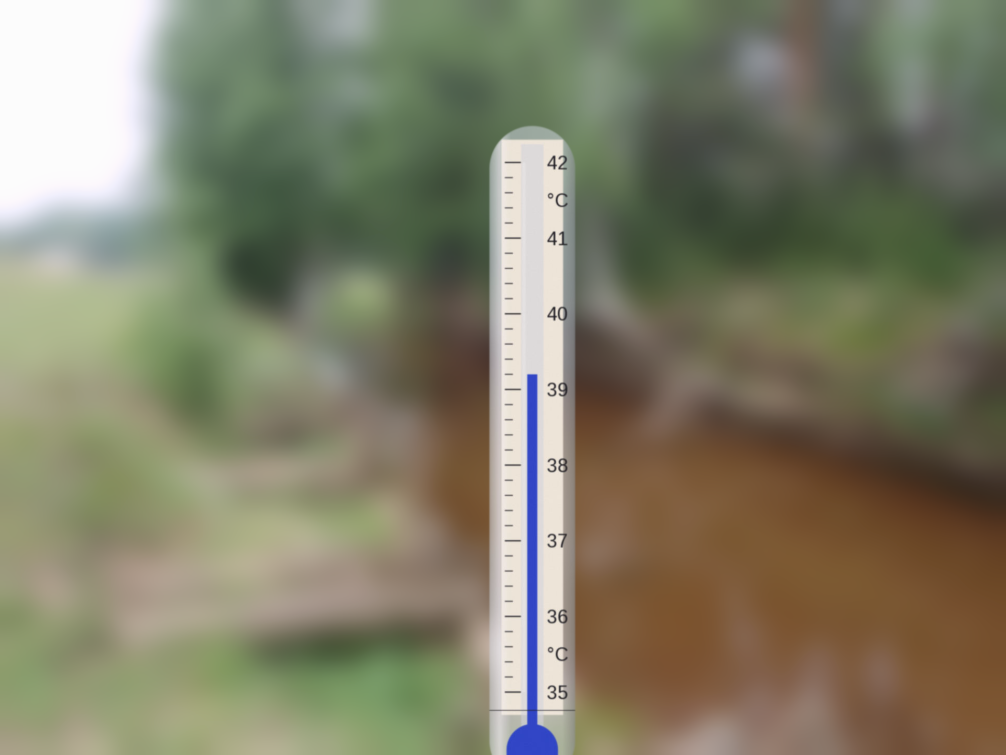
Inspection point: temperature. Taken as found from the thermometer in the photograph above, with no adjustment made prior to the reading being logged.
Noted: 39.2 °C
